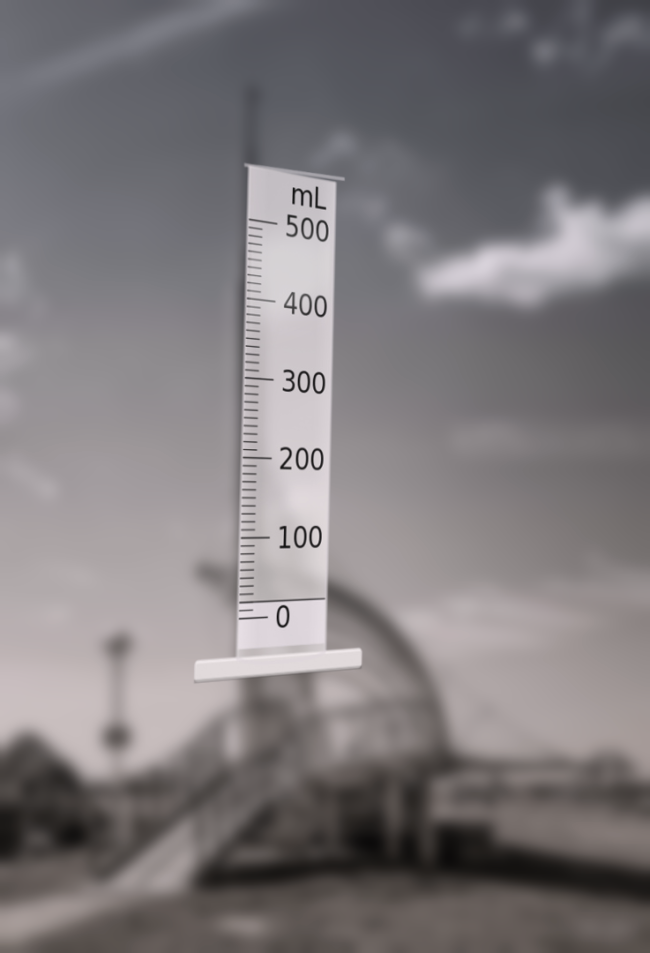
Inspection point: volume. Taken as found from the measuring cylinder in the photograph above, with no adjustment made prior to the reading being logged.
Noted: 20 mL
